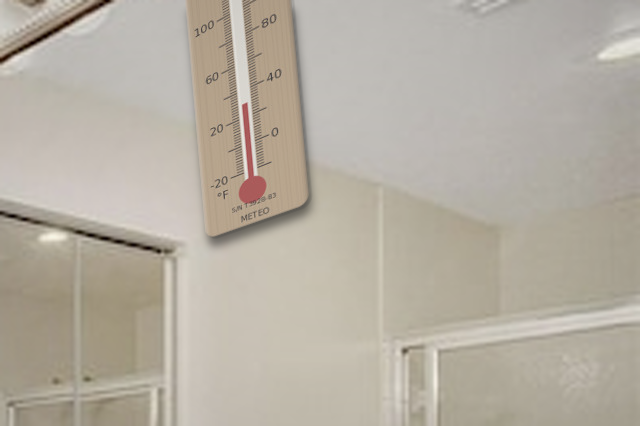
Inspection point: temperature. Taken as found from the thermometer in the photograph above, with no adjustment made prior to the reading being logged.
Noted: 30 °F
